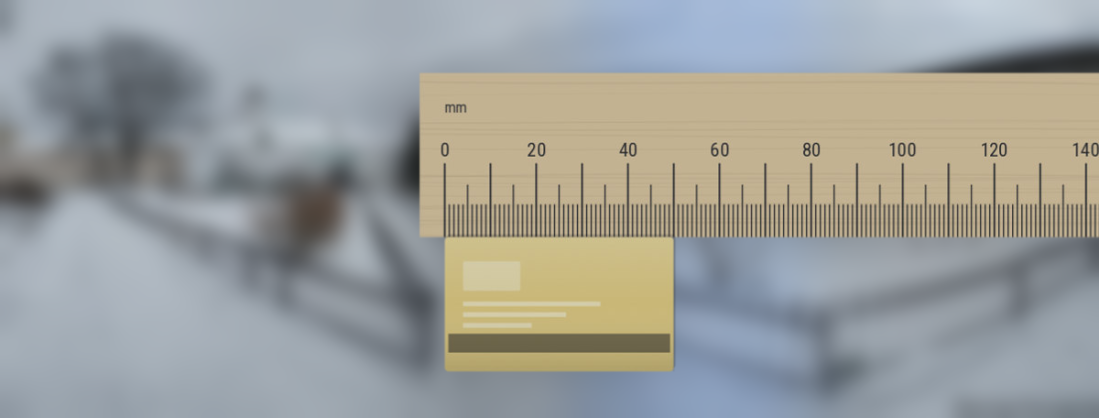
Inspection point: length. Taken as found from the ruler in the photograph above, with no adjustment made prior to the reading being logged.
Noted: 50 mm
